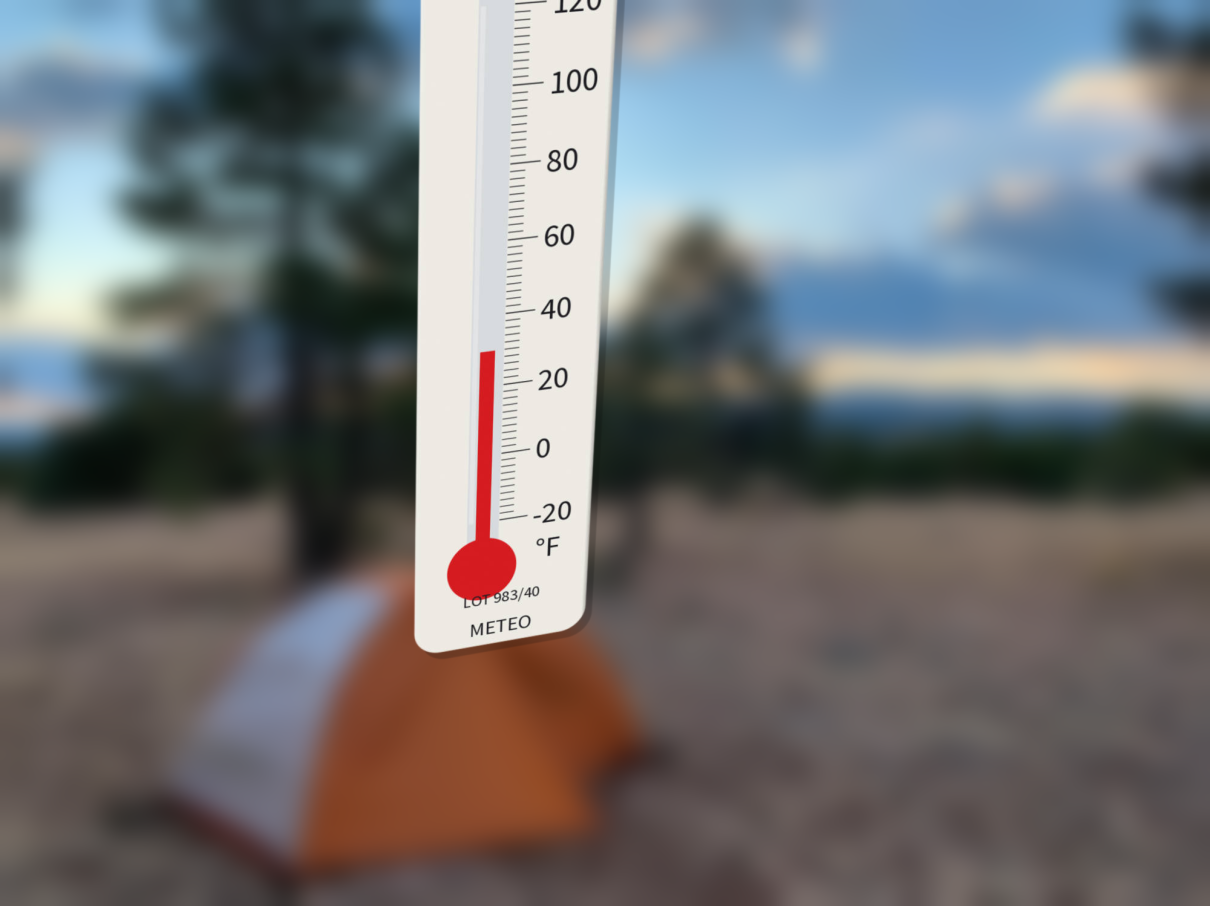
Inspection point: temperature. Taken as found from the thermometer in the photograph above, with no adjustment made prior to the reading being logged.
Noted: 30 °F
